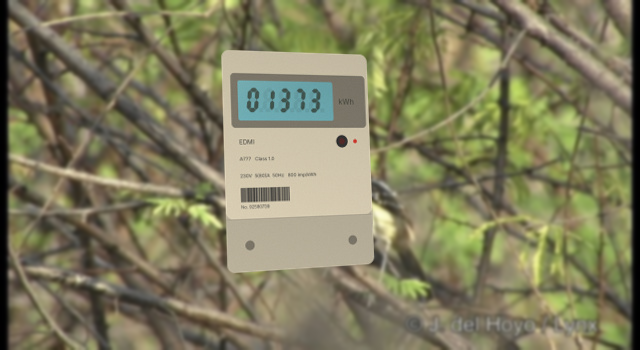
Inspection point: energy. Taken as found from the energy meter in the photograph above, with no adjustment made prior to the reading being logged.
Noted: 1373 kWh
